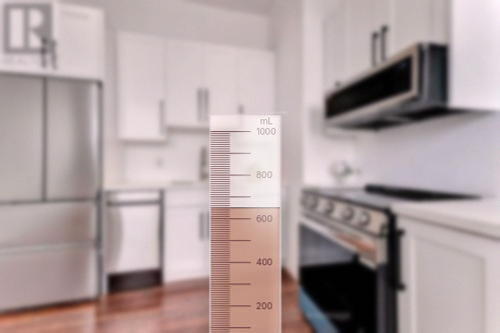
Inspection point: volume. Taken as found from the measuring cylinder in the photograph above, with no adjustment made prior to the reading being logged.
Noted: 650 mL
